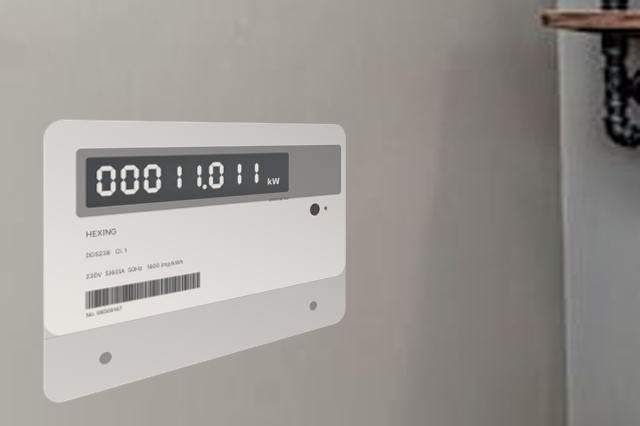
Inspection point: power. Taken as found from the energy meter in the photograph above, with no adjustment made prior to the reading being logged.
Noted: 11.011 kW
